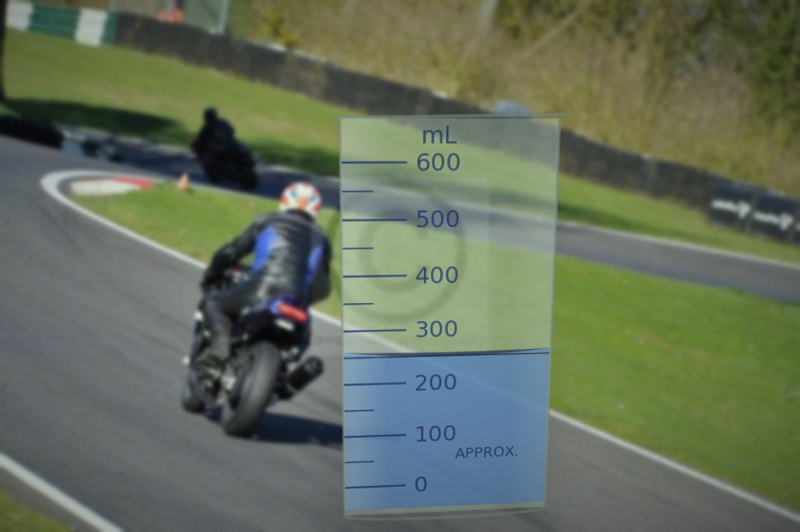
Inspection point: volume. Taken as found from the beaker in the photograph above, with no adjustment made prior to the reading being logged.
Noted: 250 mL
